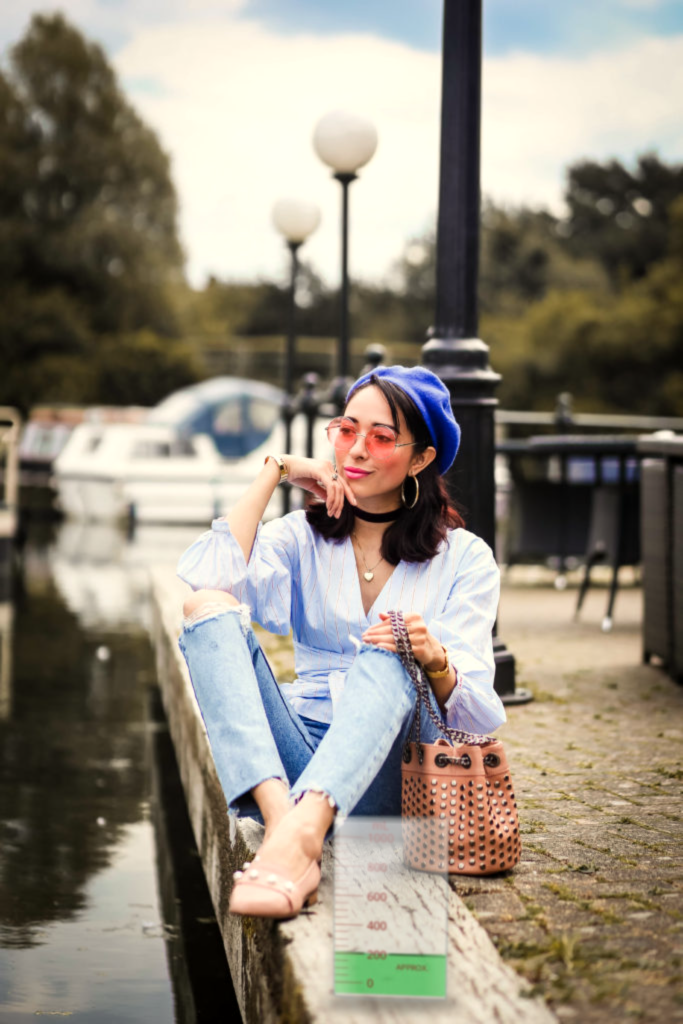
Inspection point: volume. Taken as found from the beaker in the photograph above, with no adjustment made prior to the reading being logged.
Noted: 200 mL
